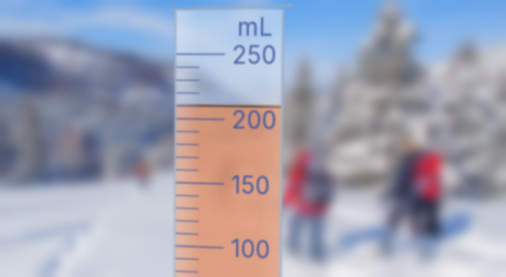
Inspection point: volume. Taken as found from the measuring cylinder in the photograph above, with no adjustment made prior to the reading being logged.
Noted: 210 mL
